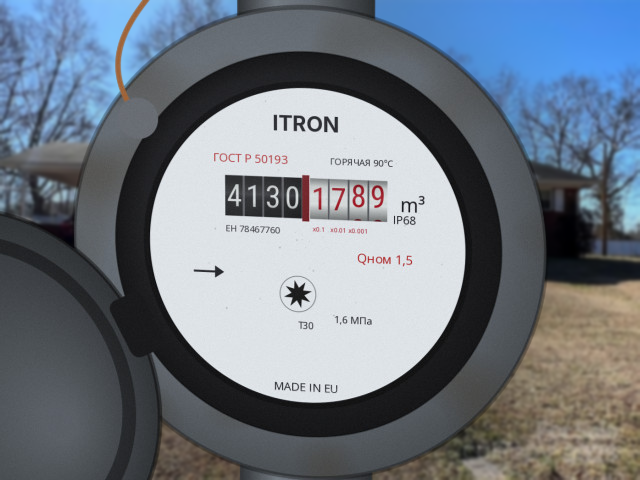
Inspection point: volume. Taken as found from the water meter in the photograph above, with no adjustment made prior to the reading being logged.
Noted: 4130.1789 m³
